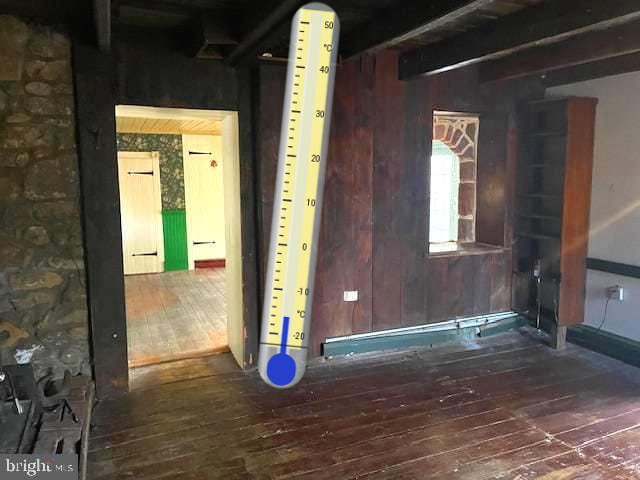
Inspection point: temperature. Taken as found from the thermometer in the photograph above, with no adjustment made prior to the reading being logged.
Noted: -16 °C
